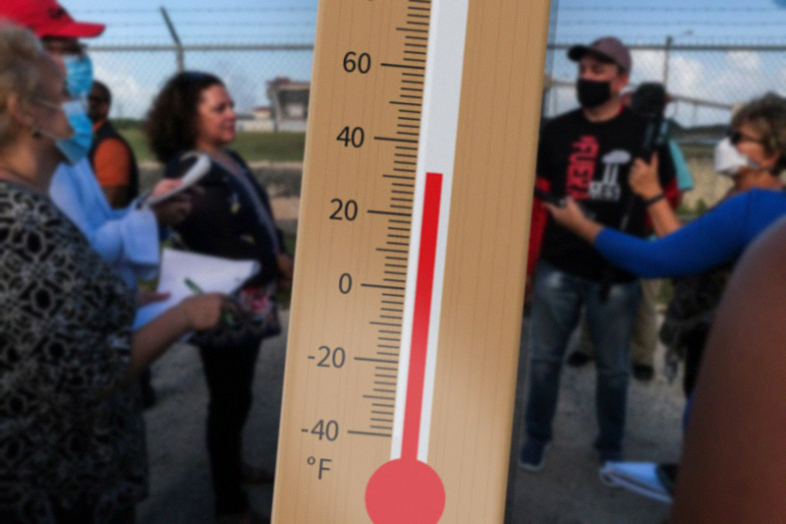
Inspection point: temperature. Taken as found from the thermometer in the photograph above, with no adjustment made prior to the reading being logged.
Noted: 32 °F
